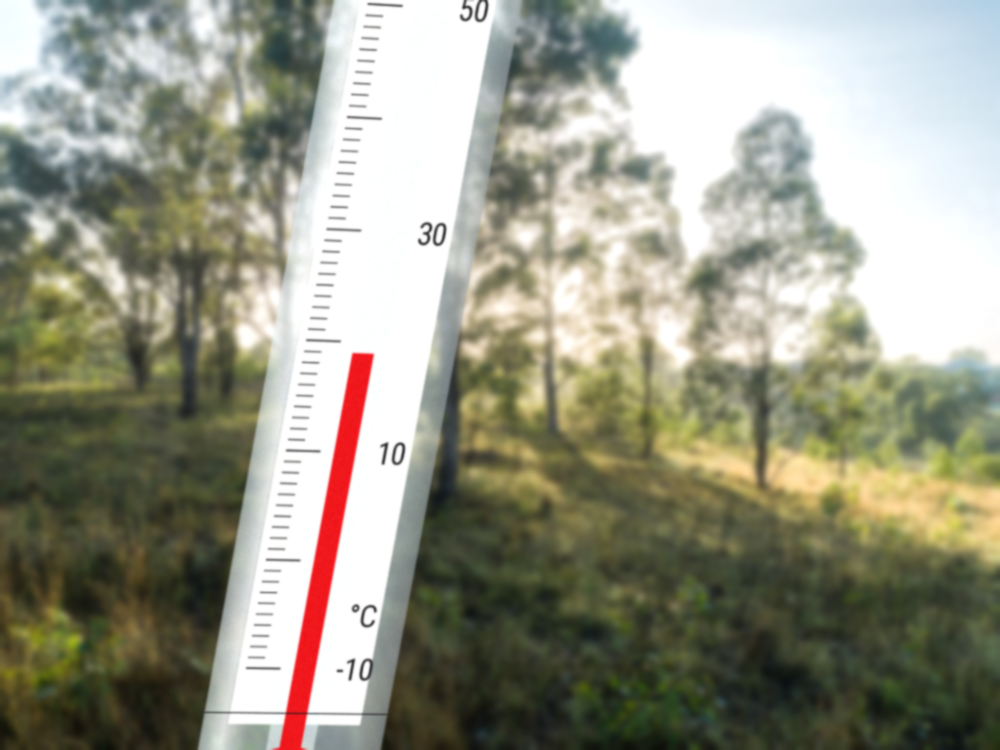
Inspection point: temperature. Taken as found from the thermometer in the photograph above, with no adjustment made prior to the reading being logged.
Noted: 19 °C
